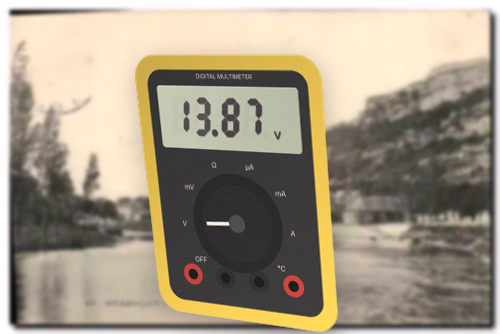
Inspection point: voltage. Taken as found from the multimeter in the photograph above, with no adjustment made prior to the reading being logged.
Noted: 13.87 V
